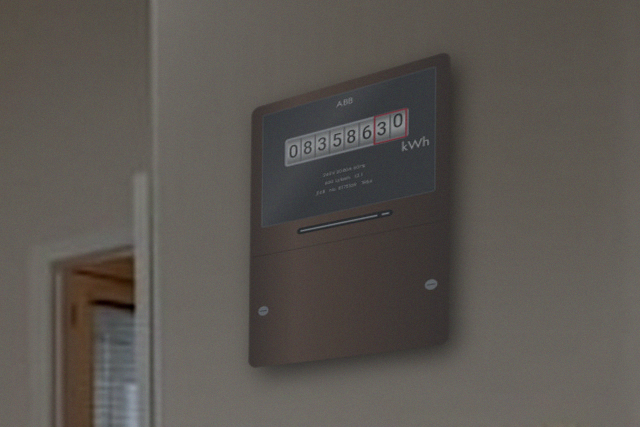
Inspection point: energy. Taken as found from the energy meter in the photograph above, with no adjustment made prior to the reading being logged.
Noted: 83586.30 kWh
